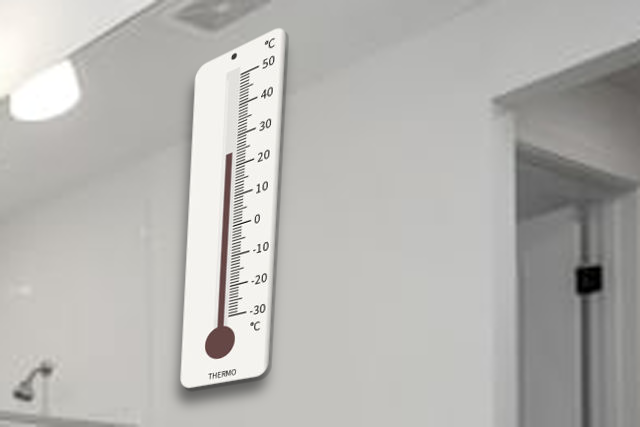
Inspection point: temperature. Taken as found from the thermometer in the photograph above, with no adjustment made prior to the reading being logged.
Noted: 25 °C
